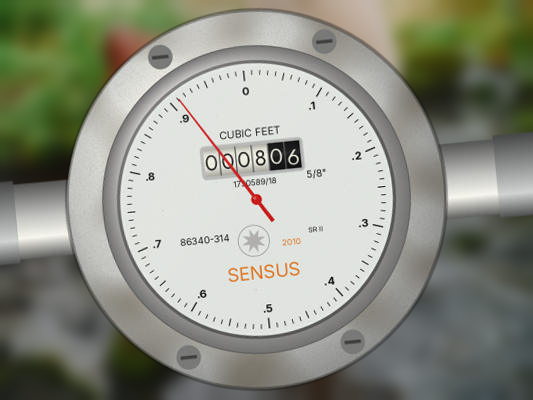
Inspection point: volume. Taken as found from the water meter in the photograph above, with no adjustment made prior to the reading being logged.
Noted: 805.91 ft³
